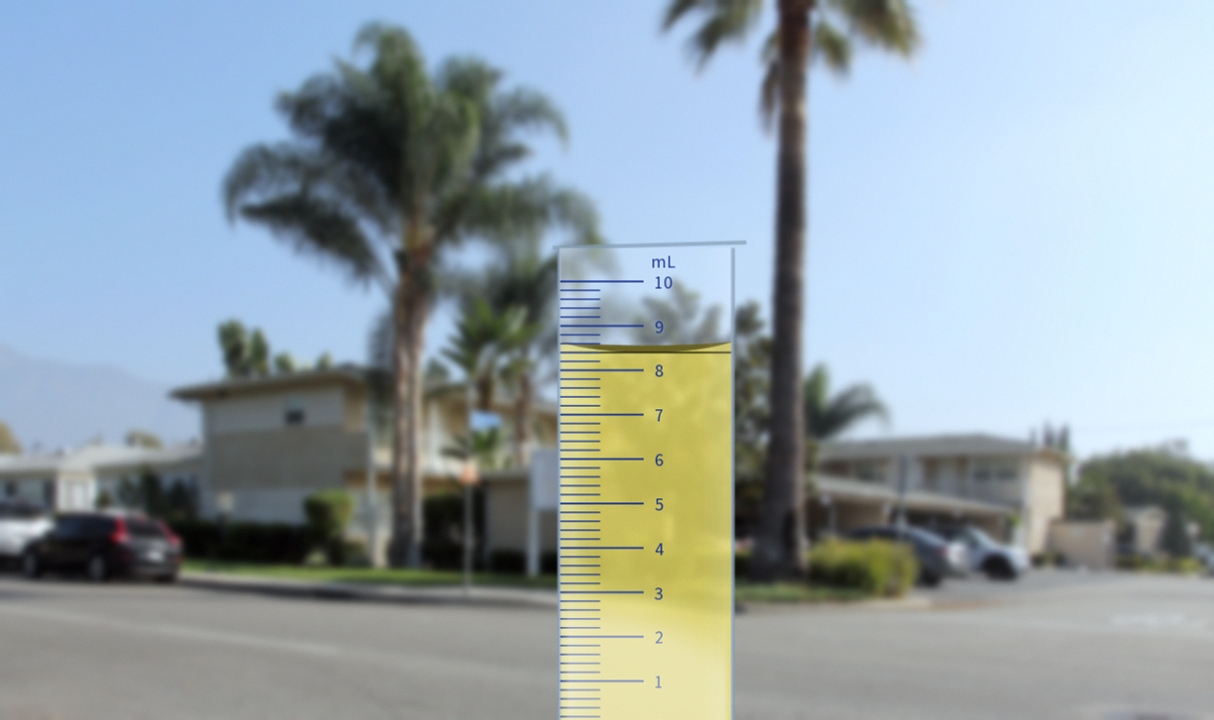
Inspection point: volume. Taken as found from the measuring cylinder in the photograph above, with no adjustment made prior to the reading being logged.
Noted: 8.4 mL
